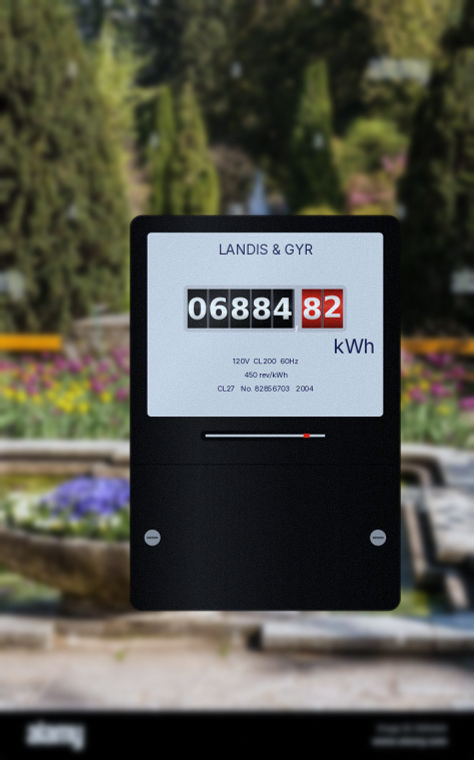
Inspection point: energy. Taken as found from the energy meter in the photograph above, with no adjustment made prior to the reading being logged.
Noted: 6884.82 kWh
